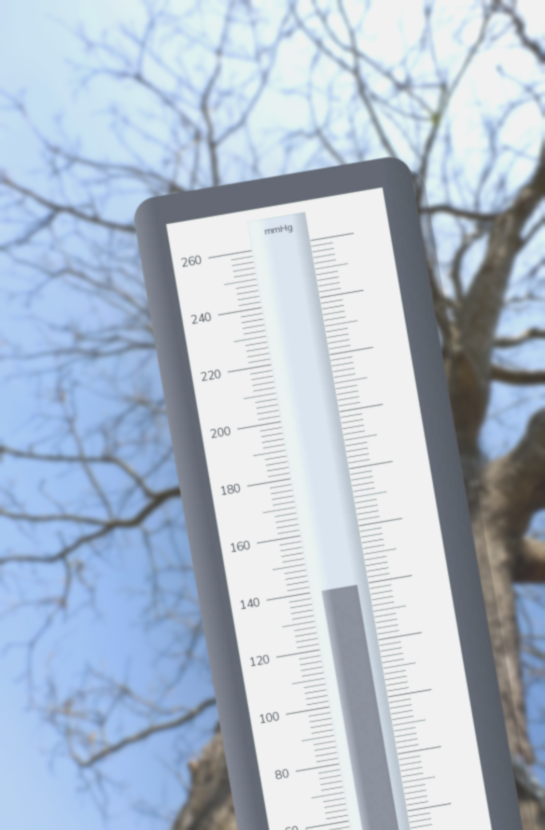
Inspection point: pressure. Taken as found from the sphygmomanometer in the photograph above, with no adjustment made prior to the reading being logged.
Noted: 140 mmHg
